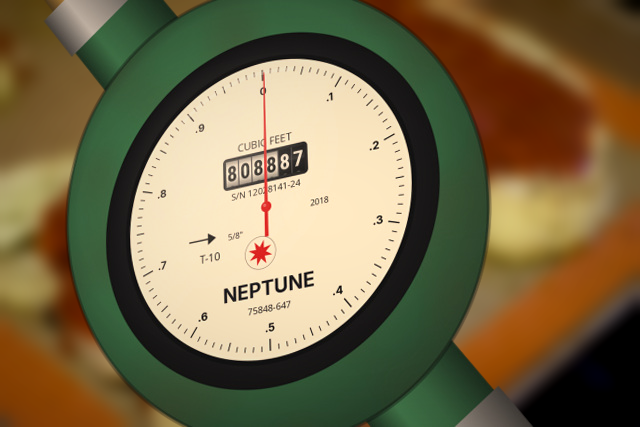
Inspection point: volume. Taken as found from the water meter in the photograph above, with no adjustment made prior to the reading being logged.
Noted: 808887.00 ft³
